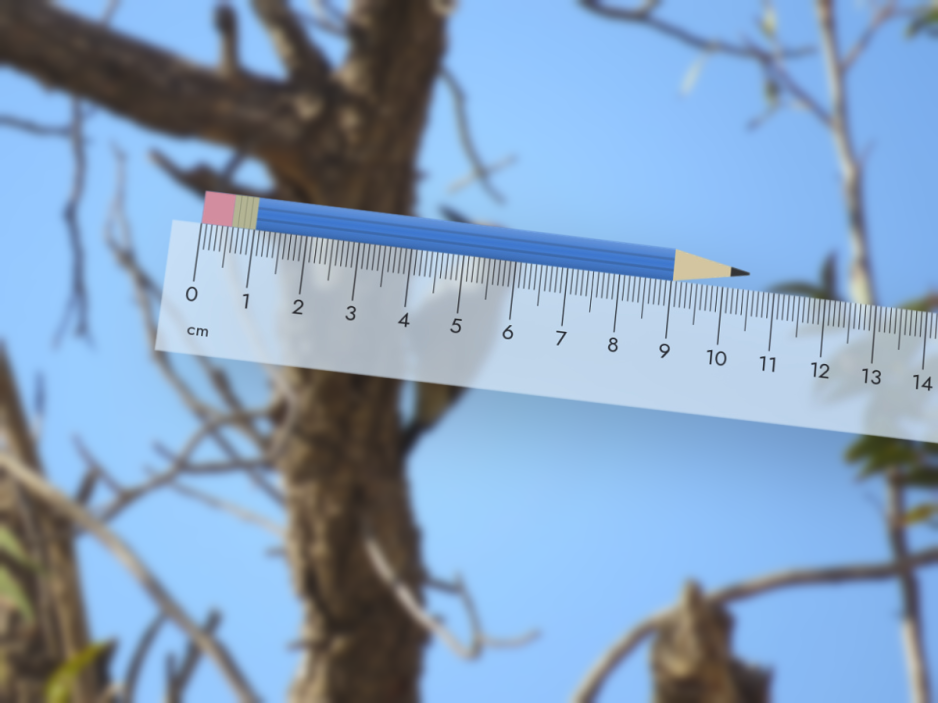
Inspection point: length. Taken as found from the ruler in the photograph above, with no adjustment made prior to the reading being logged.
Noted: 10.5 cm
